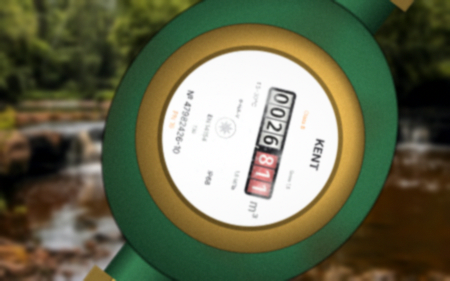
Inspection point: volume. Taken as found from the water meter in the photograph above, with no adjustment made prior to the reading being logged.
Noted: 26.811 m³
